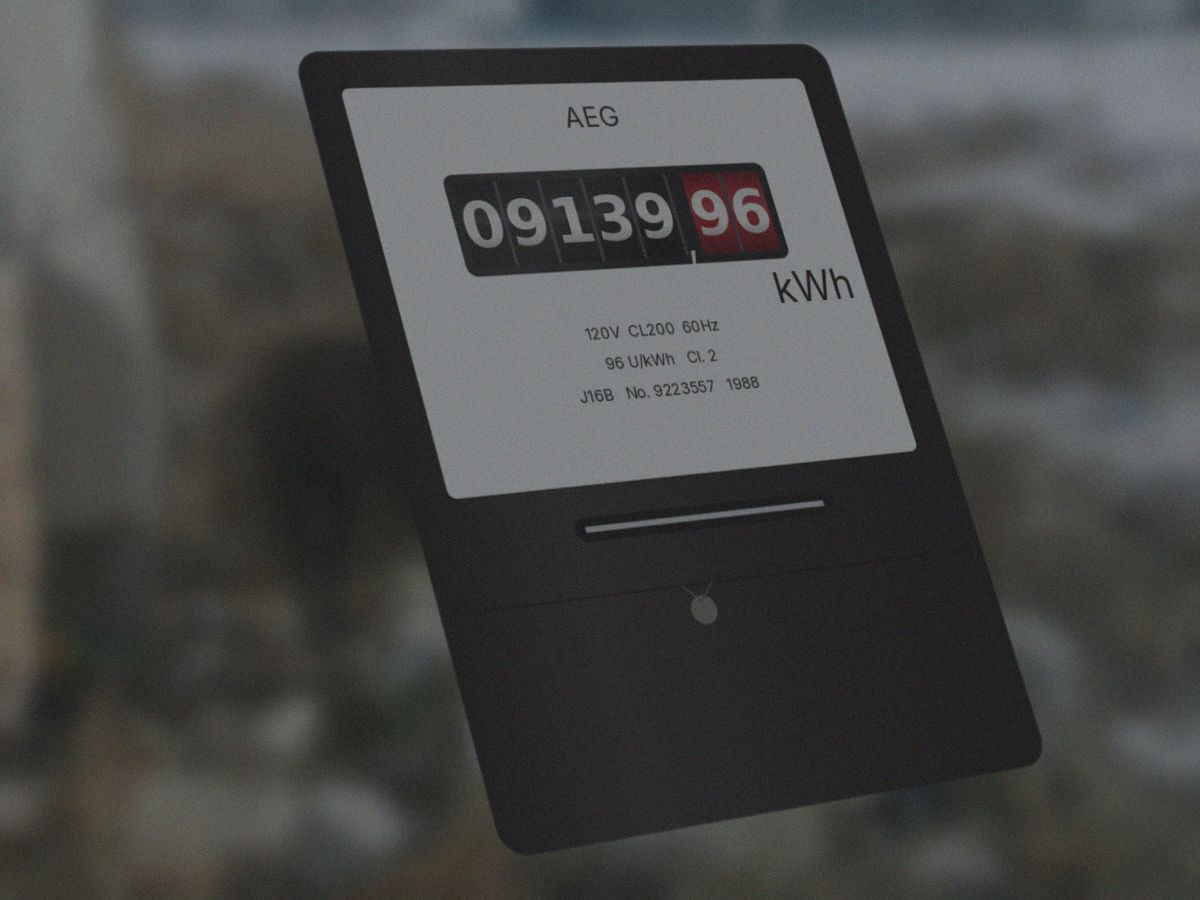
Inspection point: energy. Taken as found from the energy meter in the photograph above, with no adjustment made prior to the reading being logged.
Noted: 9139.96 kWh
